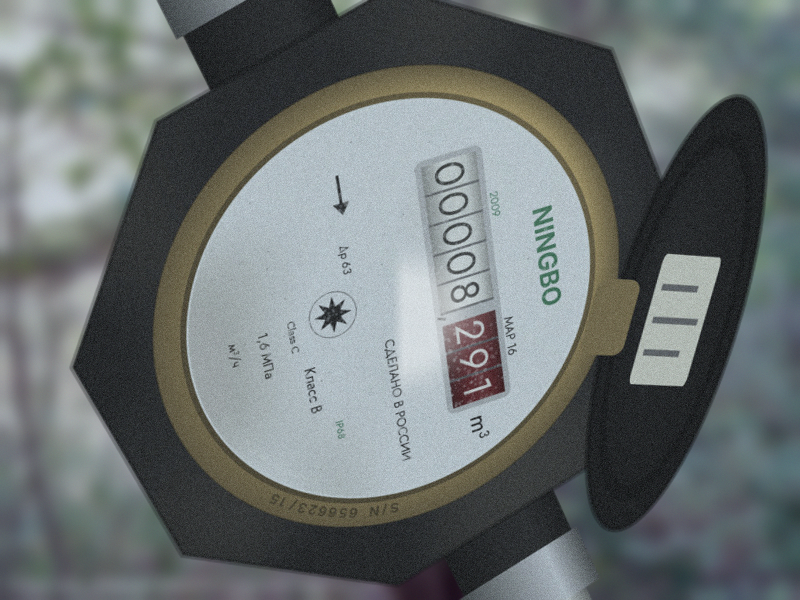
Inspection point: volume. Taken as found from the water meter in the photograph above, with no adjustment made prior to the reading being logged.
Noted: 8.291 m³
